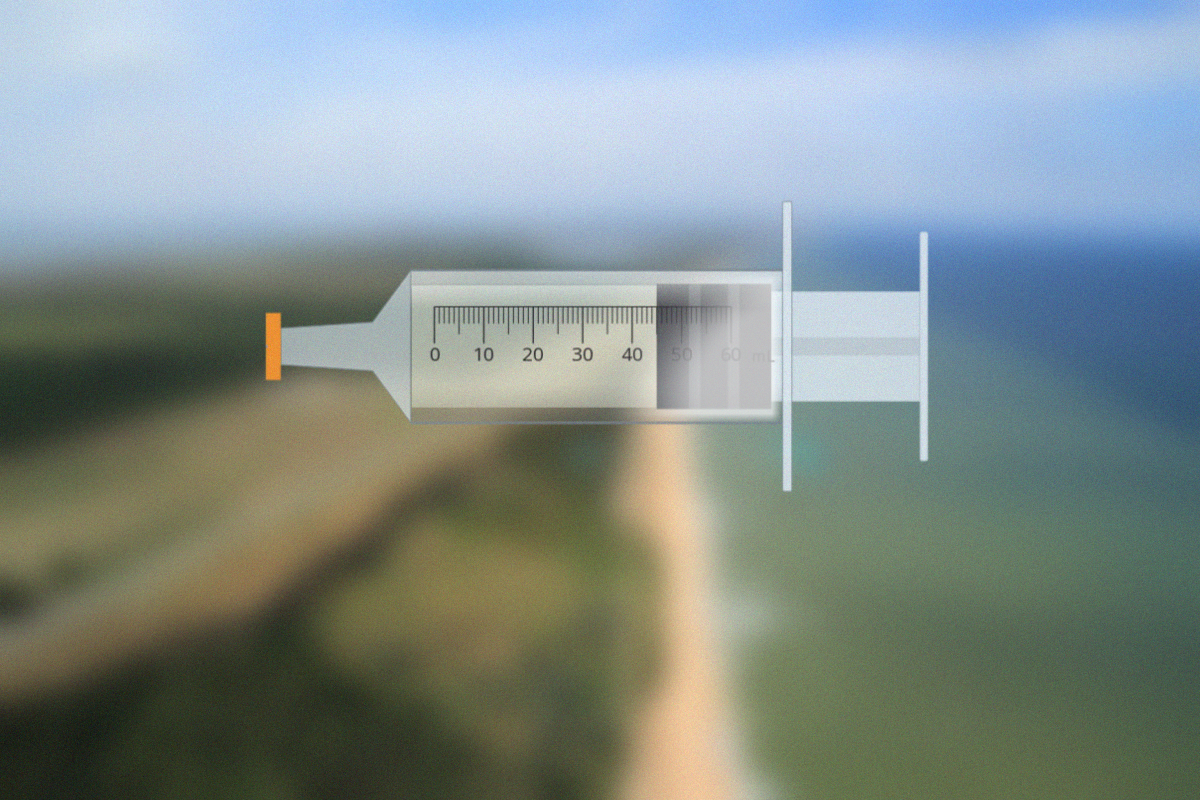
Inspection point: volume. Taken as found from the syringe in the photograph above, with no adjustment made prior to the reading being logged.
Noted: 45 mL
